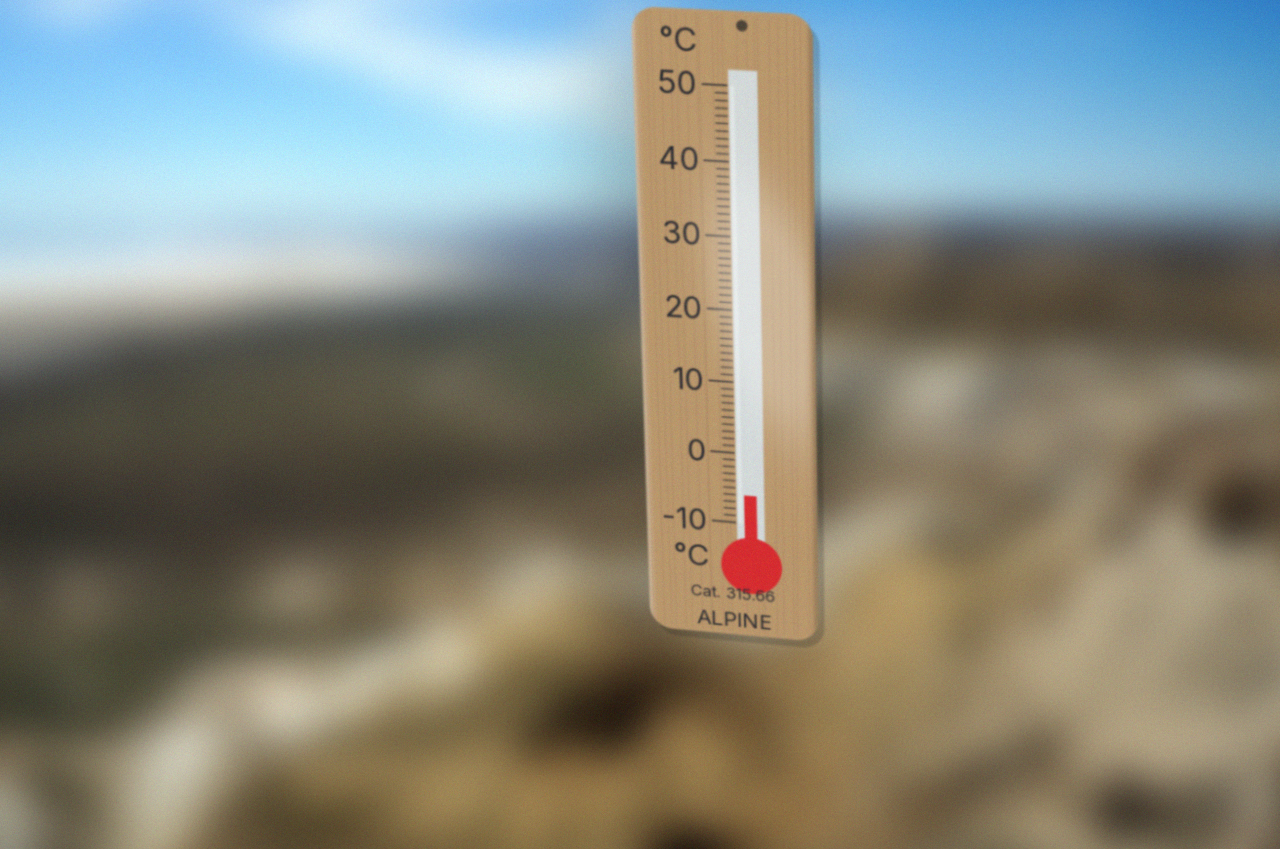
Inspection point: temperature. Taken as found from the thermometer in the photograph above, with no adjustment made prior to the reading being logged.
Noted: -6 °C
